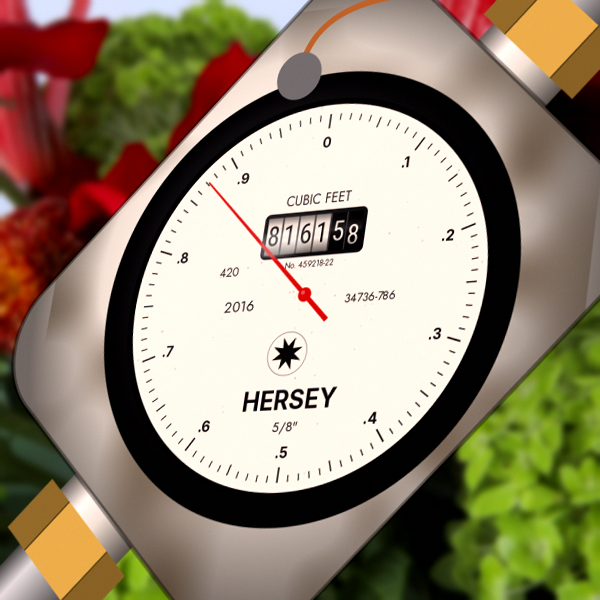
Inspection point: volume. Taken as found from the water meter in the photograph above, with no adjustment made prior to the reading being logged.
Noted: 816157.87 ft³
